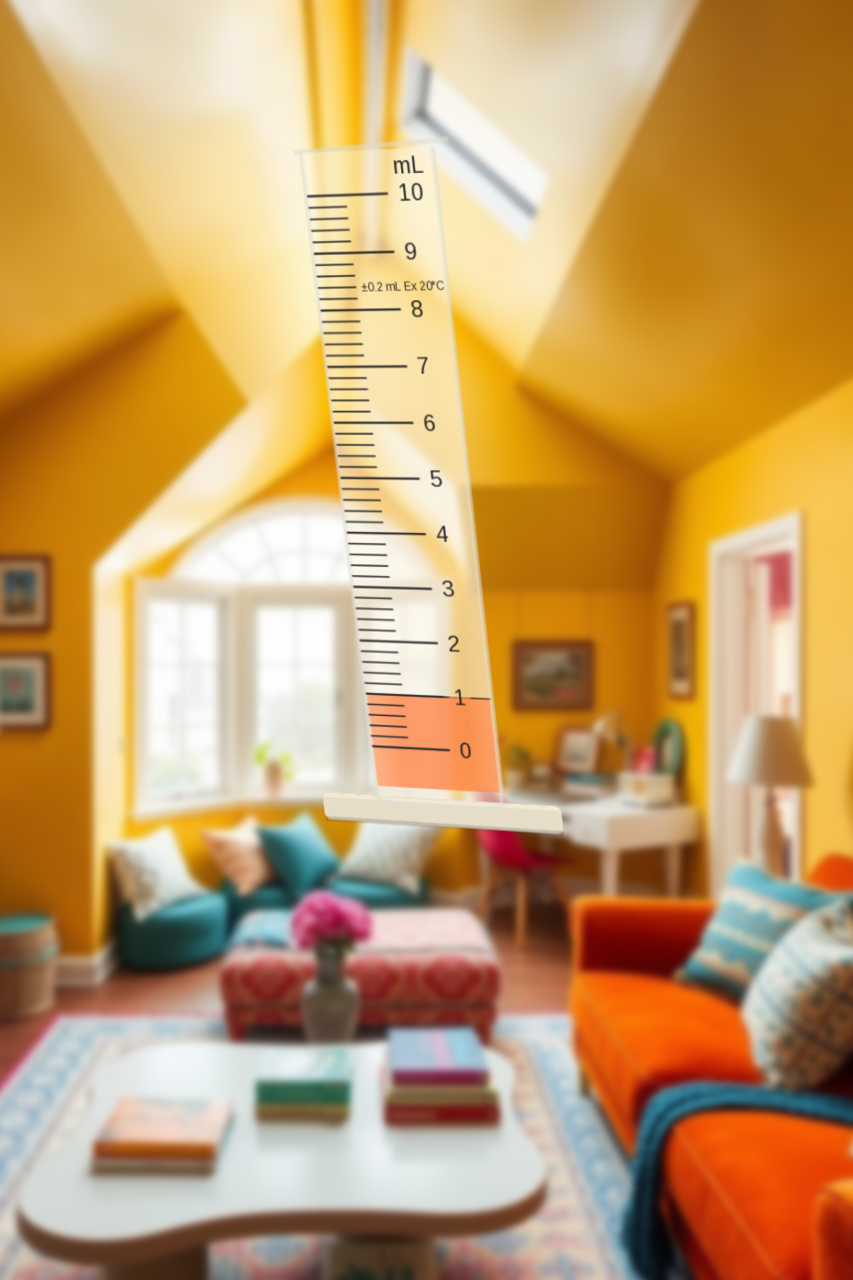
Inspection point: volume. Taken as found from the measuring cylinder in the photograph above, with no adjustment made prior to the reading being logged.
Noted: 1 mL
